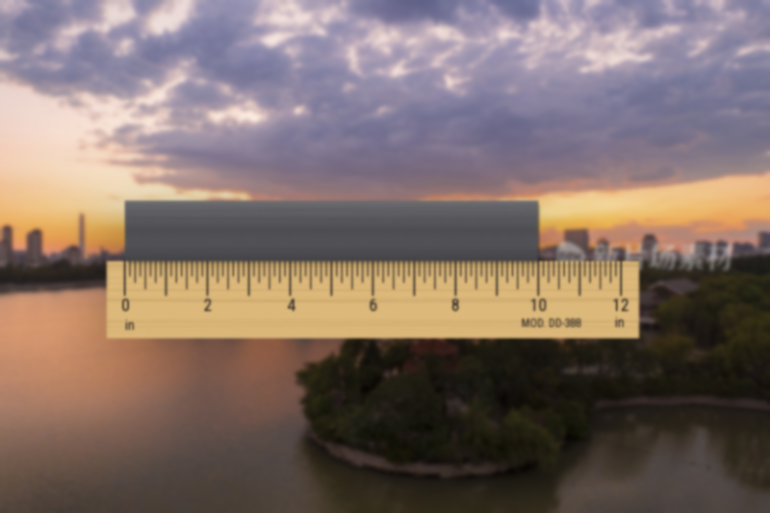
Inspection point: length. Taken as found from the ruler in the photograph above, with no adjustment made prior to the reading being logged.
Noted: 10 in
